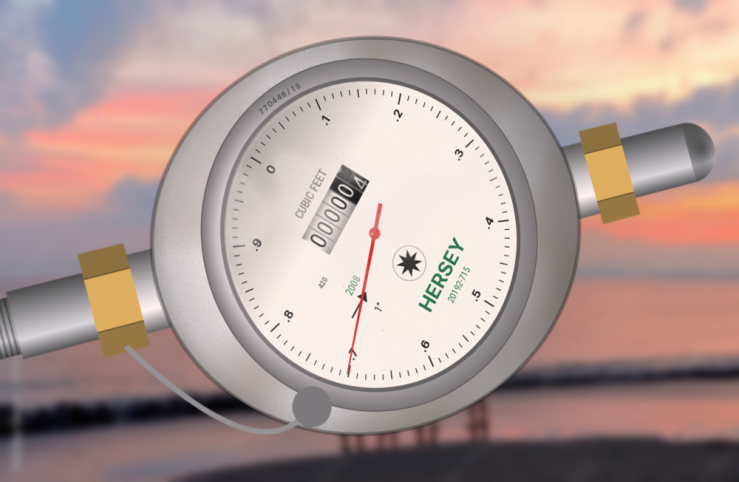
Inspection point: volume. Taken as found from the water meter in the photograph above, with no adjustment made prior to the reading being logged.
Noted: 3.70 ft³
